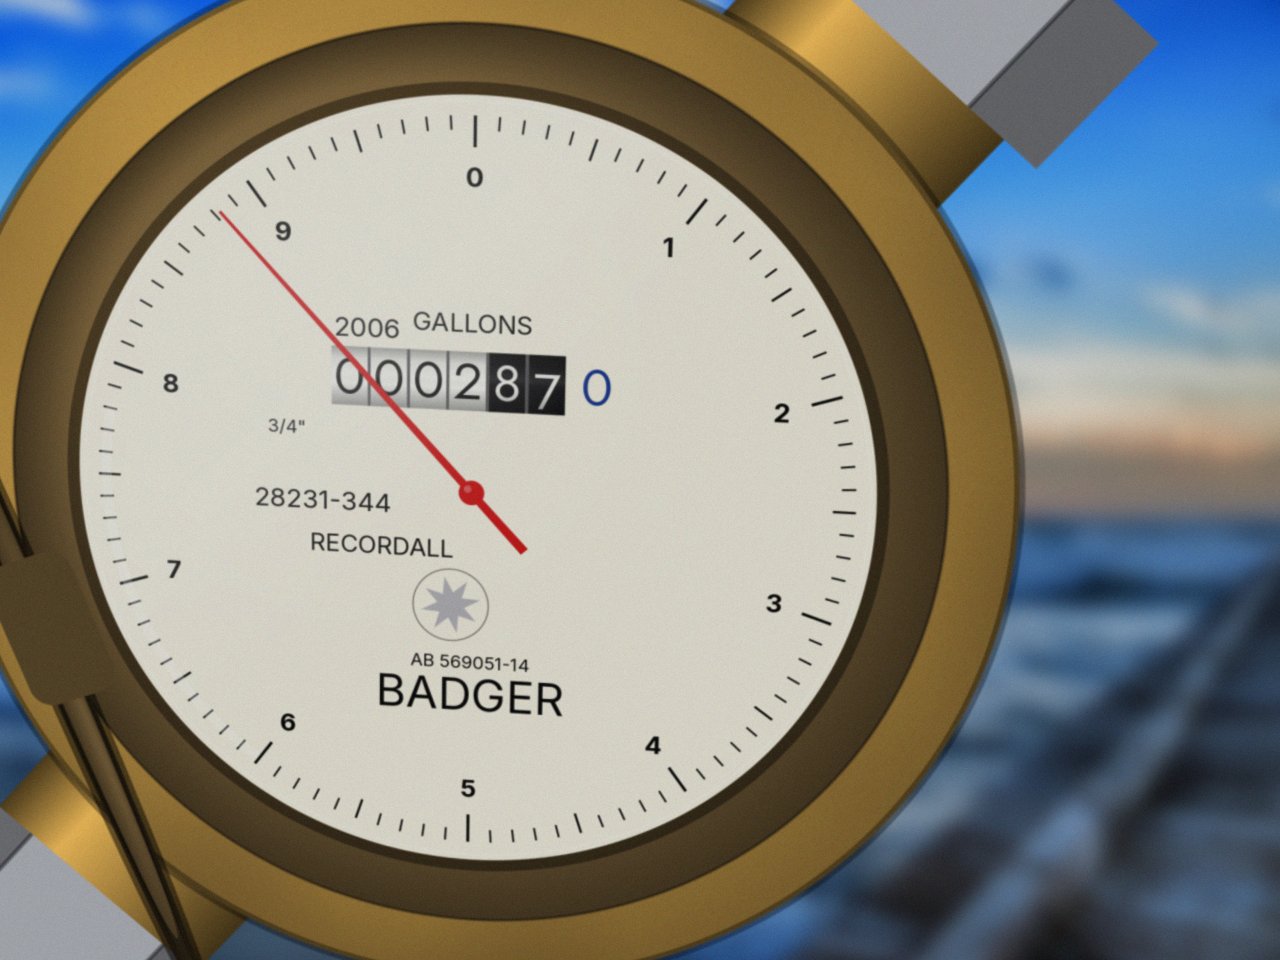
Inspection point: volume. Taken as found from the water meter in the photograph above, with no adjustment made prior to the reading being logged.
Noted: 2868.8 gal
